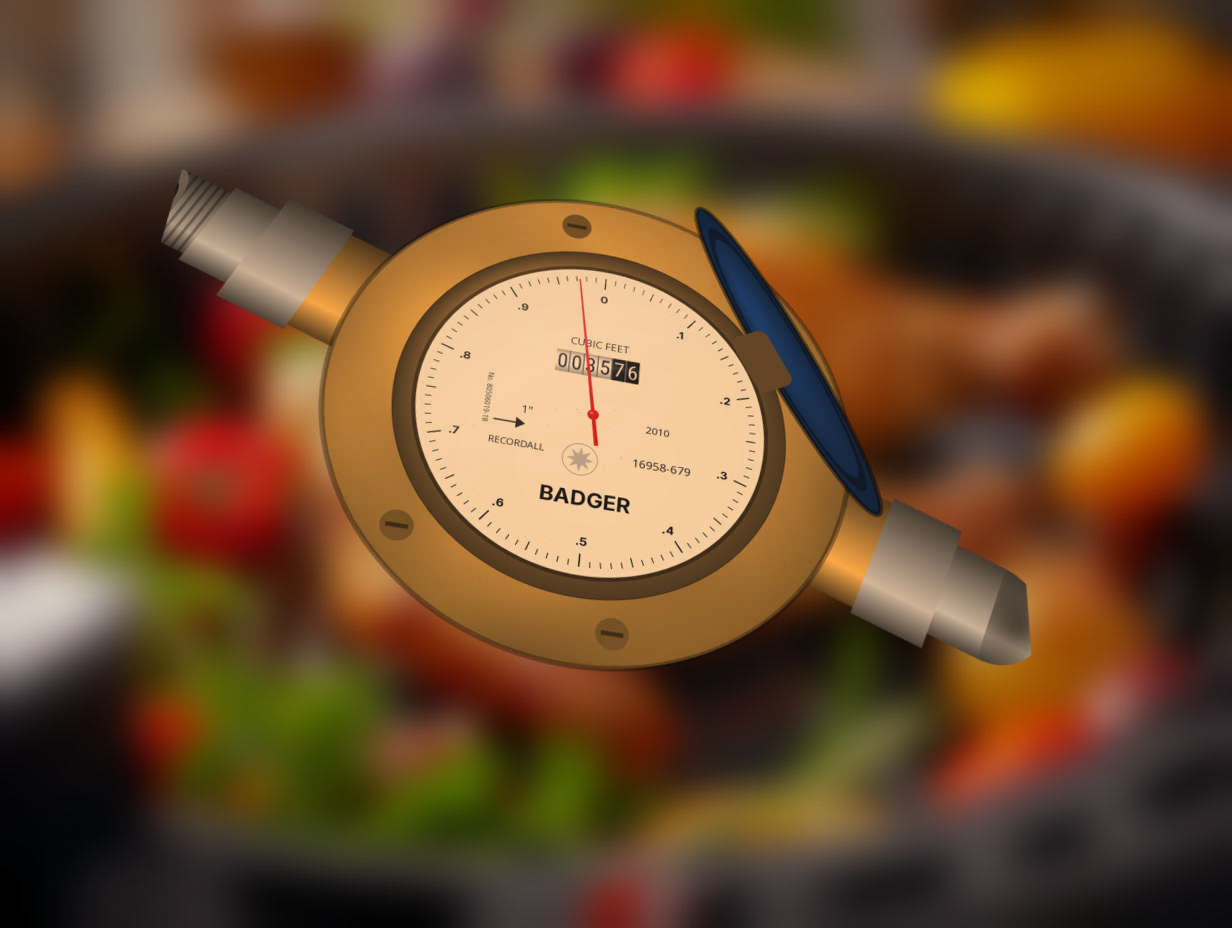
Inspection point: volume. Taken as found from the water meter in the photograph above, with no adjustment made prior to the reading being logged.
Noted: 3575.97 ft³
